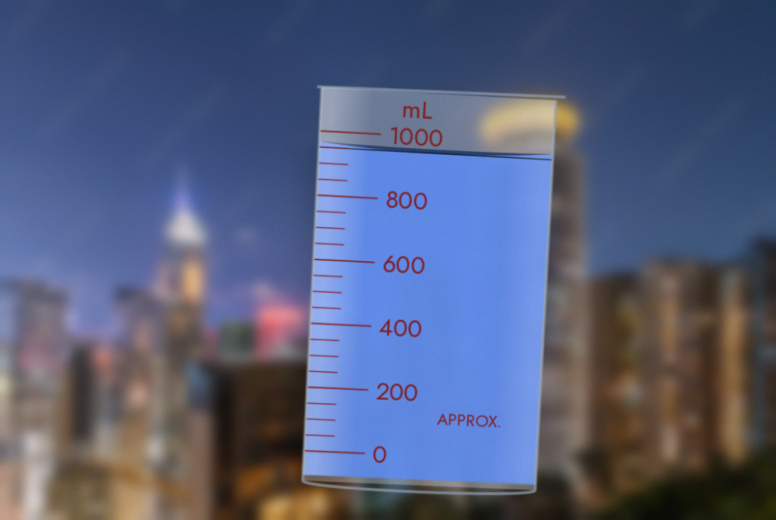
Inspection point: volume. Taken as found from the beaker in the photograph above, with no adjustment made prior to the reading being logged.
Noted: 950 mL
